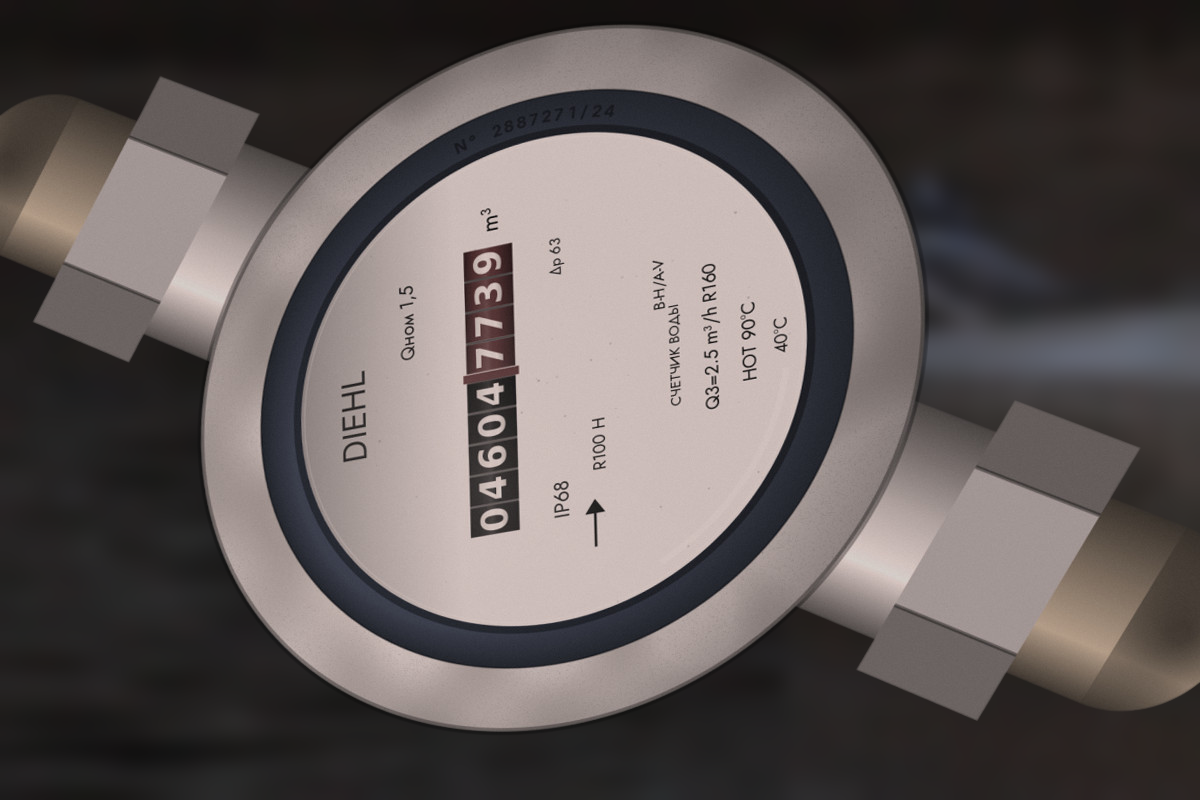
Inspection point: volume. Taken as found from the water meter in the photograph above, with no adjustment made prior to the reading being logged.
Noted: 4604.7739 m³
